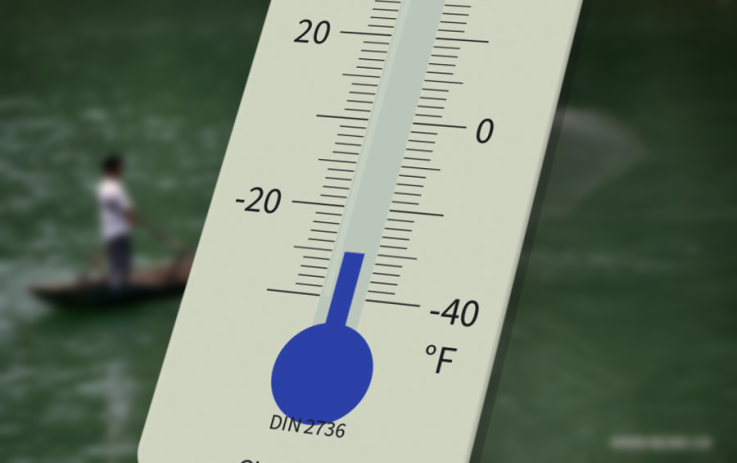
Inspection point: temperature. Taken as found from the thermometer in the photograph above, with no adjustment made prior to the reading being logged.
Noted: -30 °F
